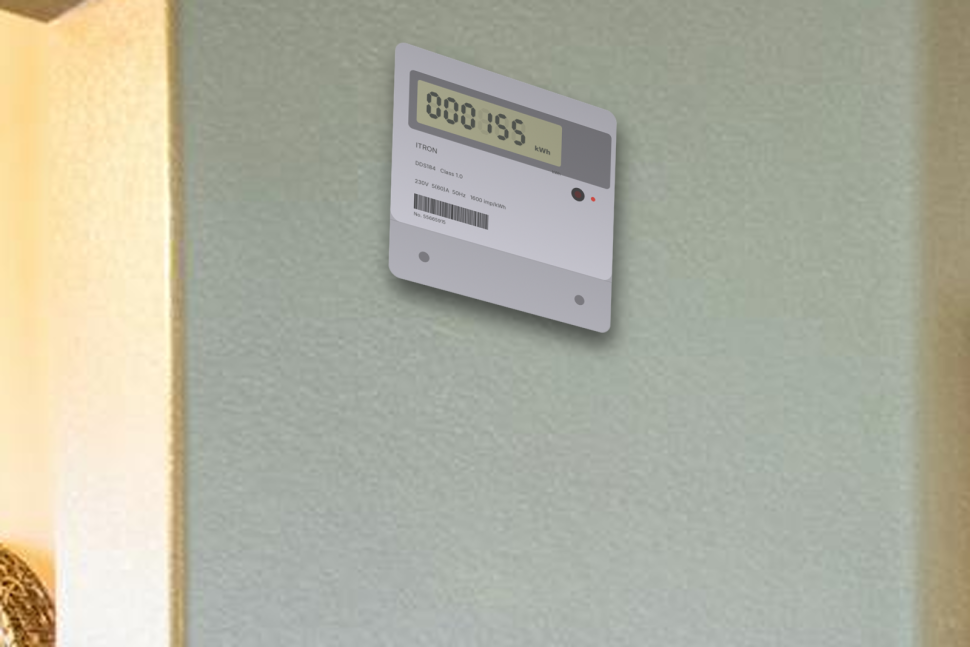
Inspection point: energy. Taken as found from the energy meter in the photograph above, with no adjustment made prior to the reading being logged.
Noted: 155 kWh
